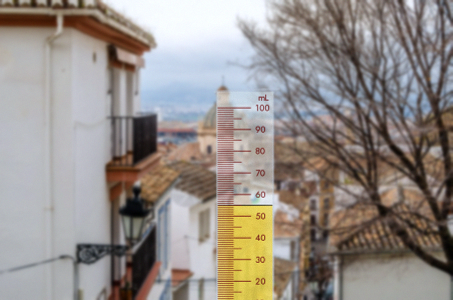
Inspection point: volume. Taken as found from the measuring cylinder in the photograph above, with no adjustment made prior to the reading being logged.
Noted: 55 mL
